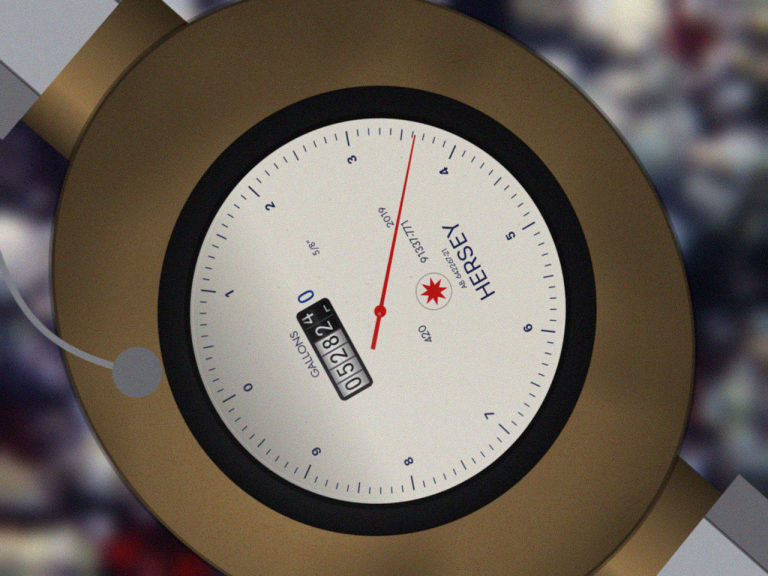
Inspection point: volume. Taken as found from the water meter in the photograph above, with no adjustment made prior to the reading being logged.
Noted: 528243.6 gal
